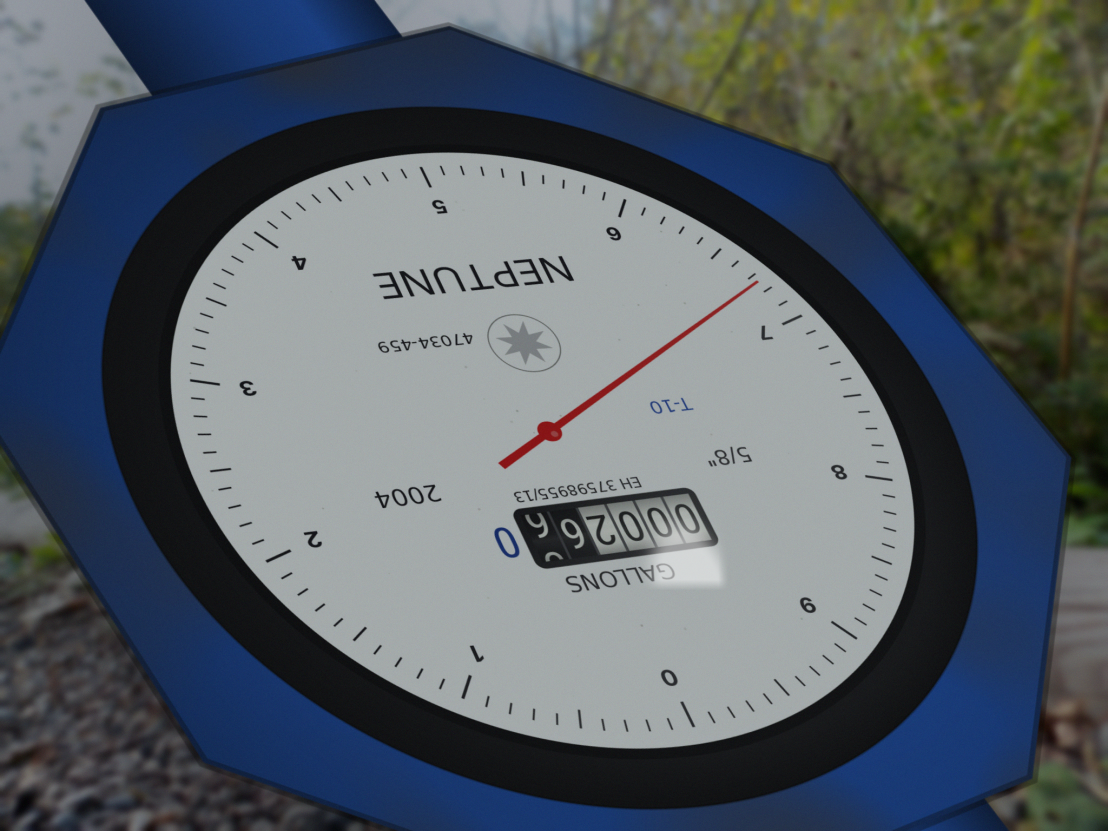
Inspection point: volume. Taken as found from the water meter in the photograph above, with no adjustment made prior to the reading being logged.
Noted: 2656.7 gal
